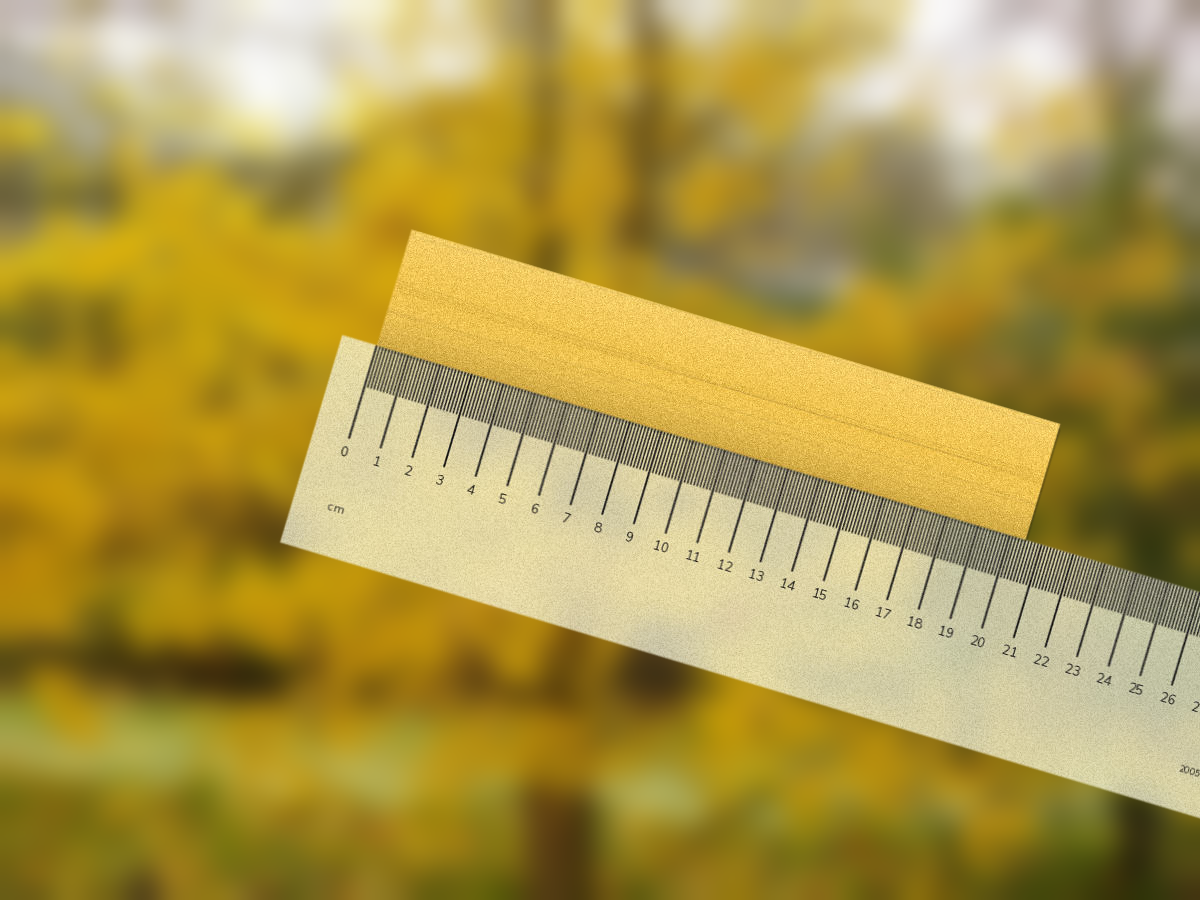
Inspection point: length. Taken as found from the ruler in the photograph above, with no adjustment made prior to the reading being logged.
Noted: 20.5 cm
